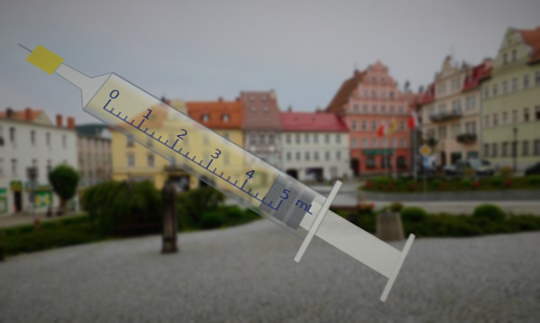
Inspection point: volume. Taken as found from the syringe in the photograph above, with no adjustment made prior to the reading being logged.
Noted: 4.6 mL
